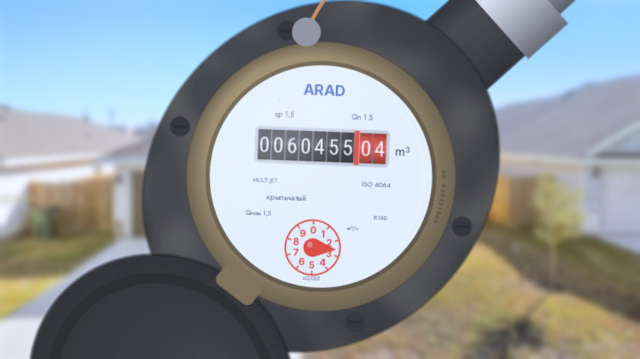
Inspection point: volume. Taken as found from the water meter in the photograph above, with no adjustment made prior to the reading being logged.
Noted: 60455.042 m³
